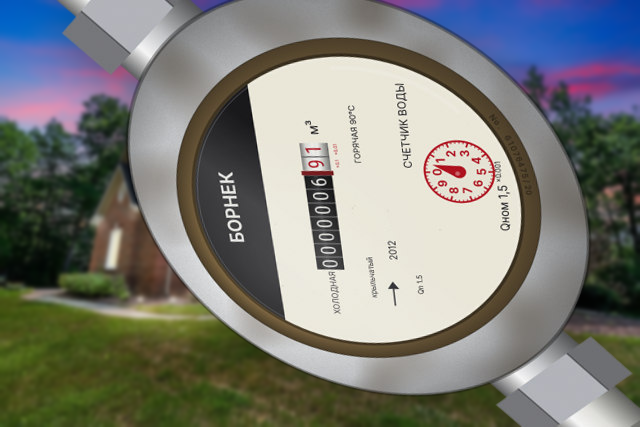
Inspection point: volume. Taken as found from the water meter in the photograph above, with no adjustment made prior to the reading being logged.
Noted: 6.910 m³
